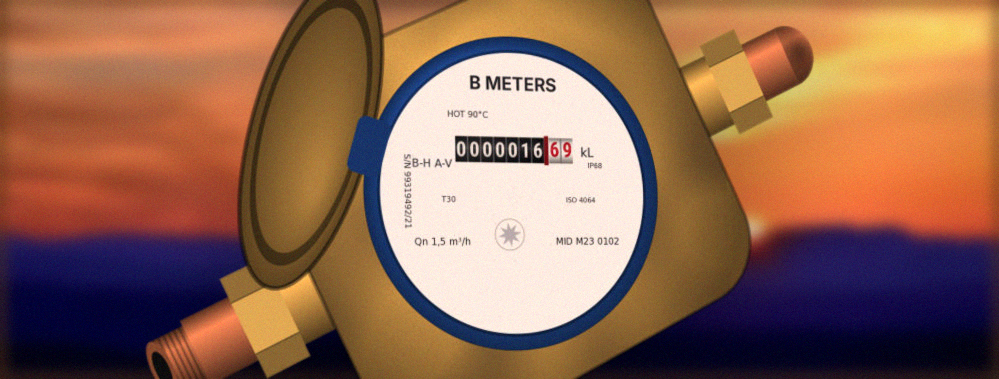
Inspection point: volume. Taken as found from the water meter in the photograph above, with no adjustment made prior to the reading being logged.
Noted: 16.69 kL
